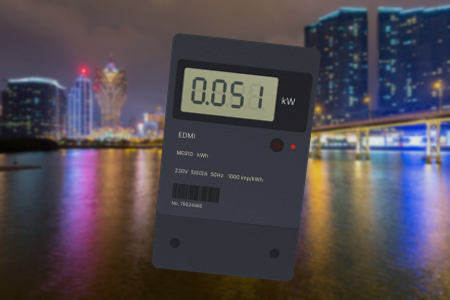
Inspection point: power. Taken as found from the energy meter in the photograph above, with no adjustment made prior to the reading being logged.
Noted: 0.051 kW
